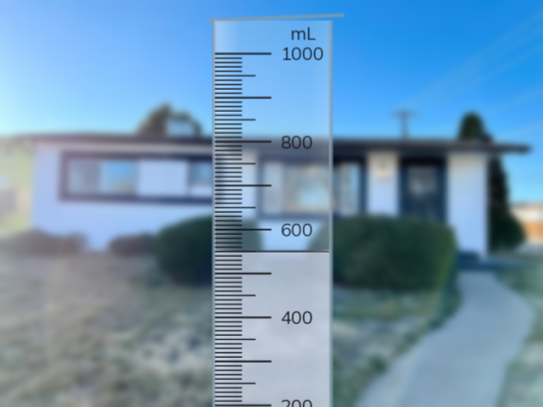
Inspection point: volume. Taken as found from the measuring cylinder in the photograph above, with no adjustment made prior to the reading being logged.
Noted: 550 mL
